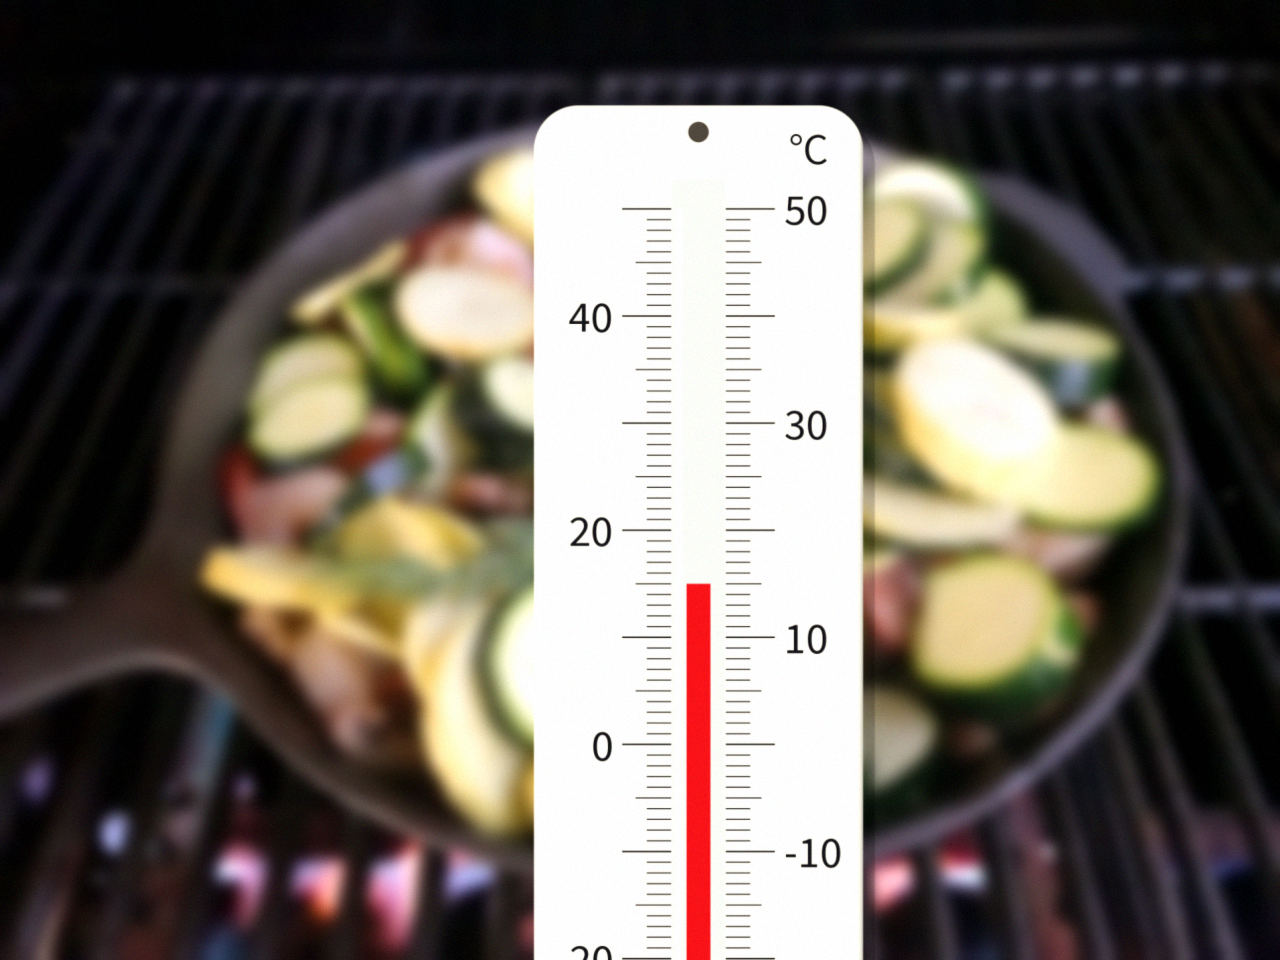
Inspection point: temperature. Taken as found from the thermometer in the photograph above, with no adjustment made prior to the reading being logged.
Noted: 15 °C
